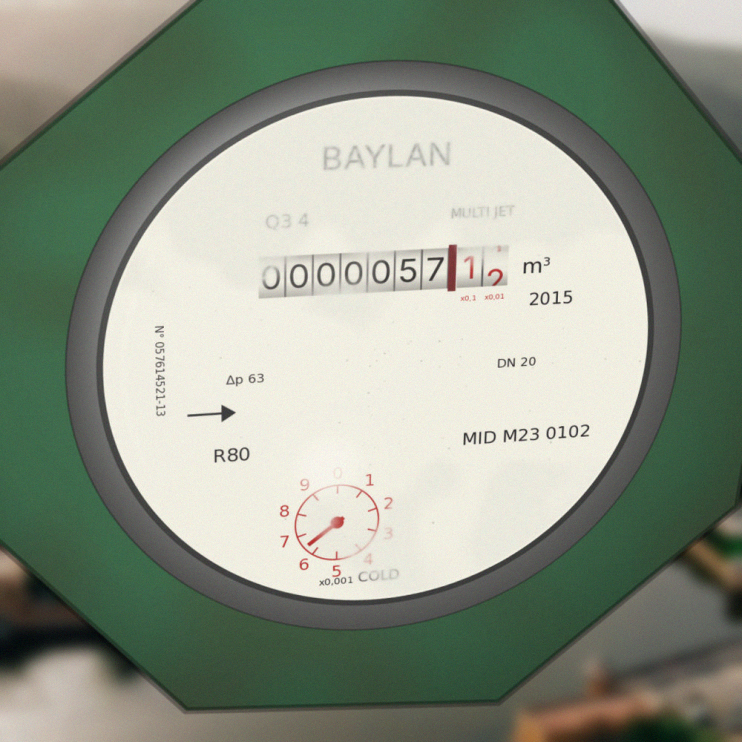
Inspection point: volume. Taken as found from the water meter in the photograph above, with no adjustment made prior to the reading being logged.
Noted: 57.116 m³
